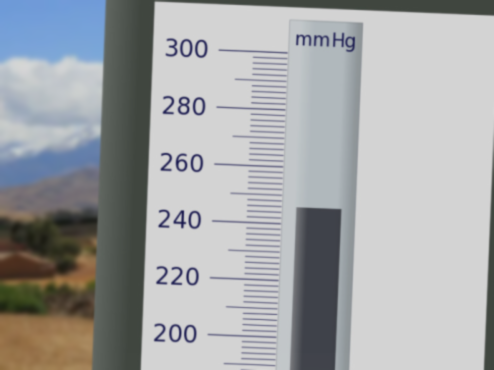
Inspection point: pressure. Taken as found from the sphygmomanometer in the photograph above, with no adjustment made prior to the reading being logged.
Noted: 246 mmHg
